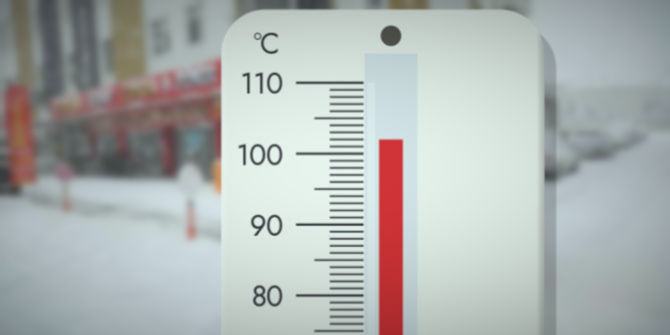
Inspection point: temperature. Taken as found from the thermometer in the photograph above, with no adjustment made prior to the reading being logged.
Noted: 102 °C
